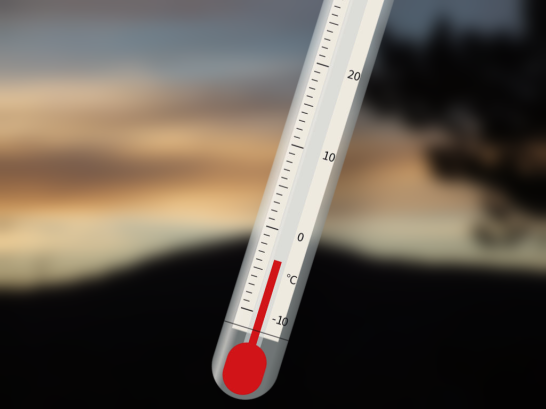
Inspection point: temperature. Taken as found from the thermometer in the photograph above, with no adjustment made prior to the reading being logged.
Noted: -3.5 °C
